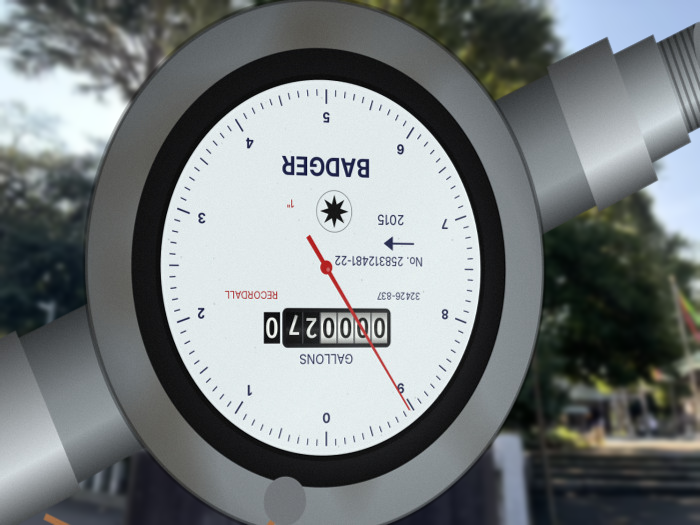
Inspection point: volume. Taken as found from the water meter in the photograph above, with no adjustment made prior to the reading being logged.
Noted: 269.0 gal
